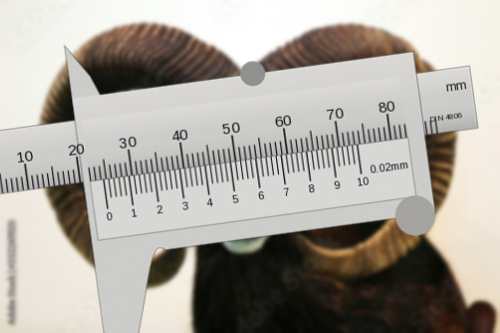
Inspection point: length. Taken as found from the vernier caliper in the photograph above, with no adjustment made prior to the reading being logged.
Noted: 24.5 mm
